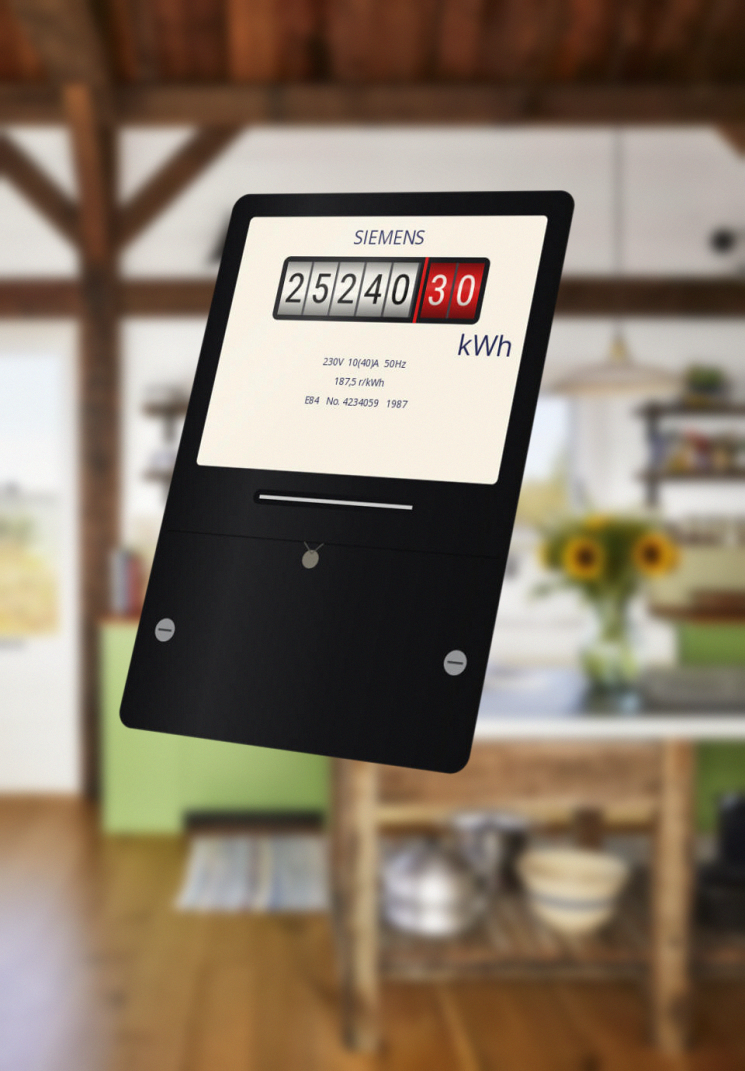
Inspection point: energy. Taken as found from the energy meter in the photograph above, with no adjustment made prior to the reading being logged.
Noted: 25240.30 kWh
